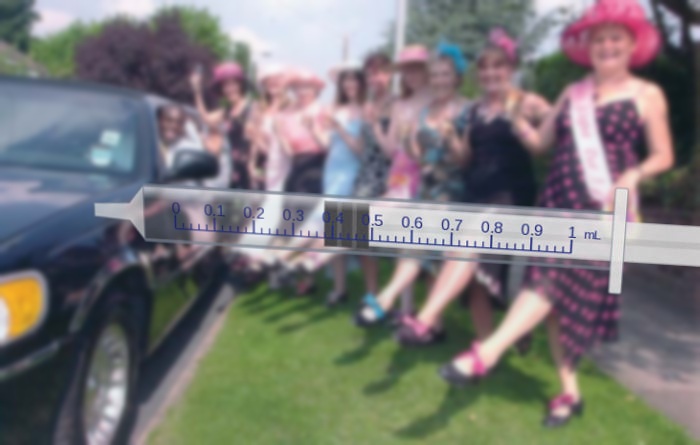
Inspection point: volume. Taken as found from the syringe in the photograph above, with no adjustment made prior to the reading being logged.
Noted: 0.38 mL
